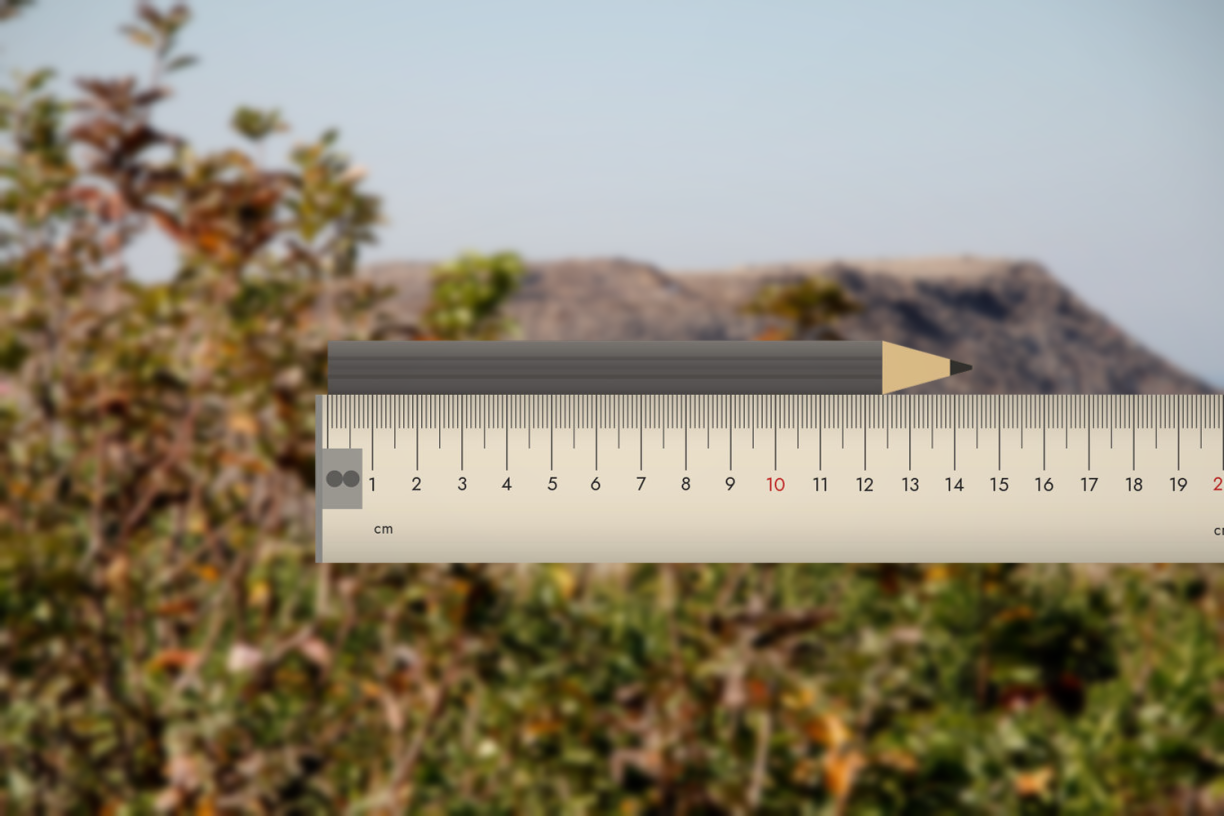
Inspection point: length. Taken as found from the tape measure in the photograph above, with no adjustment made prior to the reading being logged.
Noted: 14.4 cm
